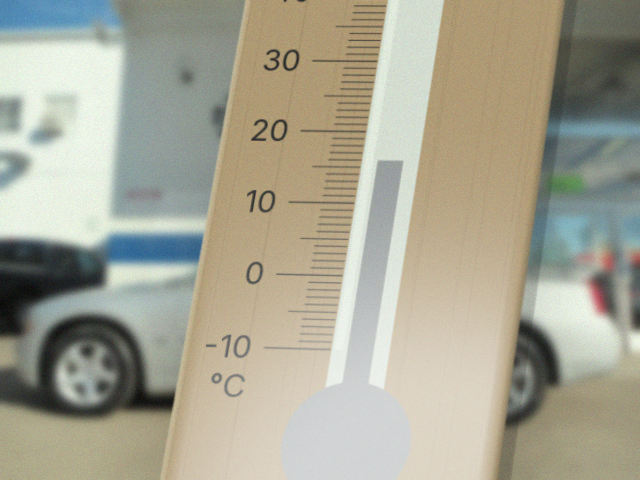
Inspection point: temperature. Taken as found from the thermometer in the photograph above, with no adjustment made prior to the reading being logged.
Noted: 16 °C
